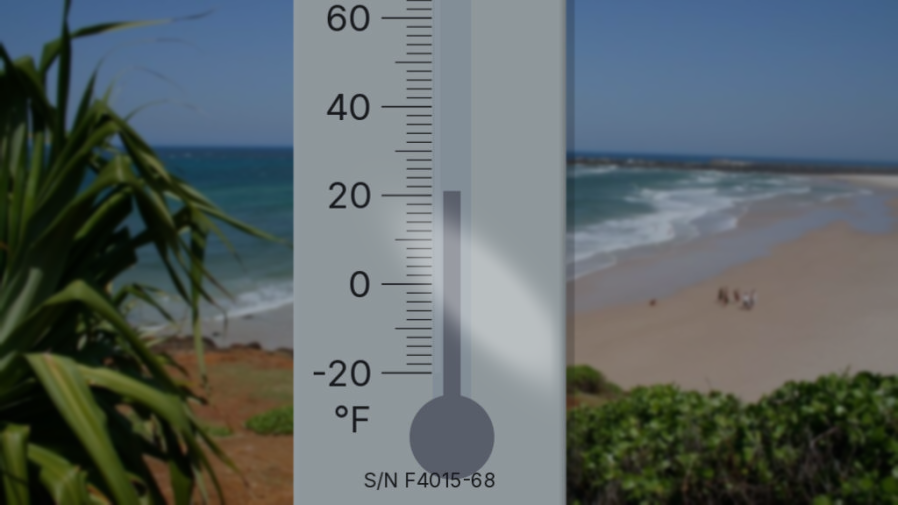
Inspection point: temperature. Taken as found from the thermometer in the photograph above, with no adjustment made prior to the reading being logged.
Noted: 21 °F
